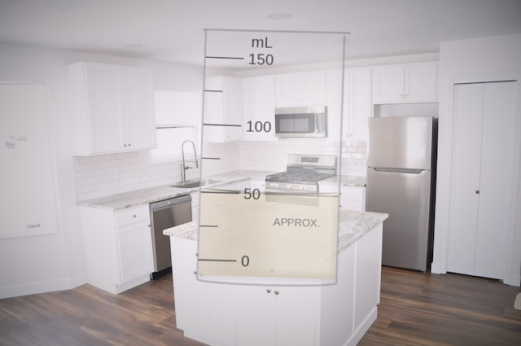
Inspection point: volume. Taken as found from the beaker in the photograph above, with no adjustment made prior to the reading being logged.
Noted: 50 mL
